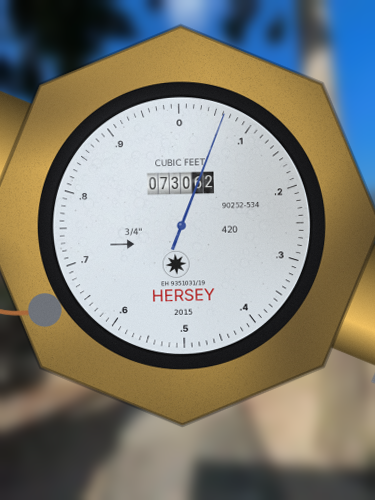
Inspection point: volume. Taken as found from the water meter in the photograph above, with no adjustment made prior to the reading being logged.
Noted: 73062.06 ft³
